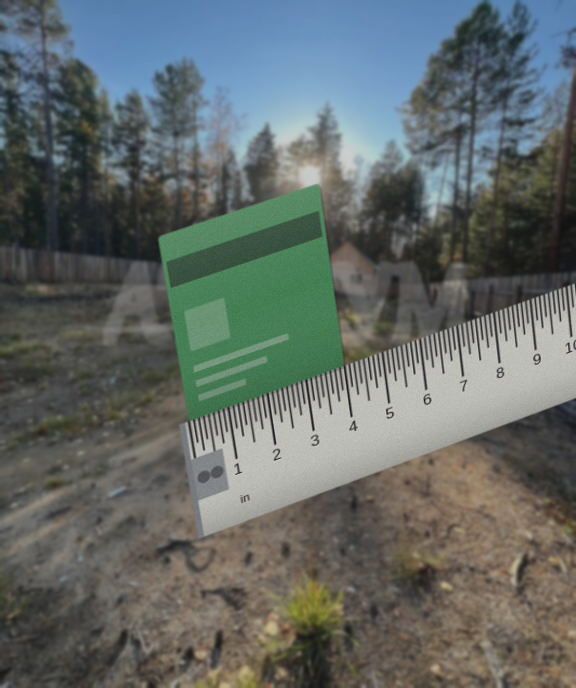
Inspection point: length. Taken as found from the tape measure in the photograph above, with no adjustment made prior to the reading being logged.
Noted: 4 in
